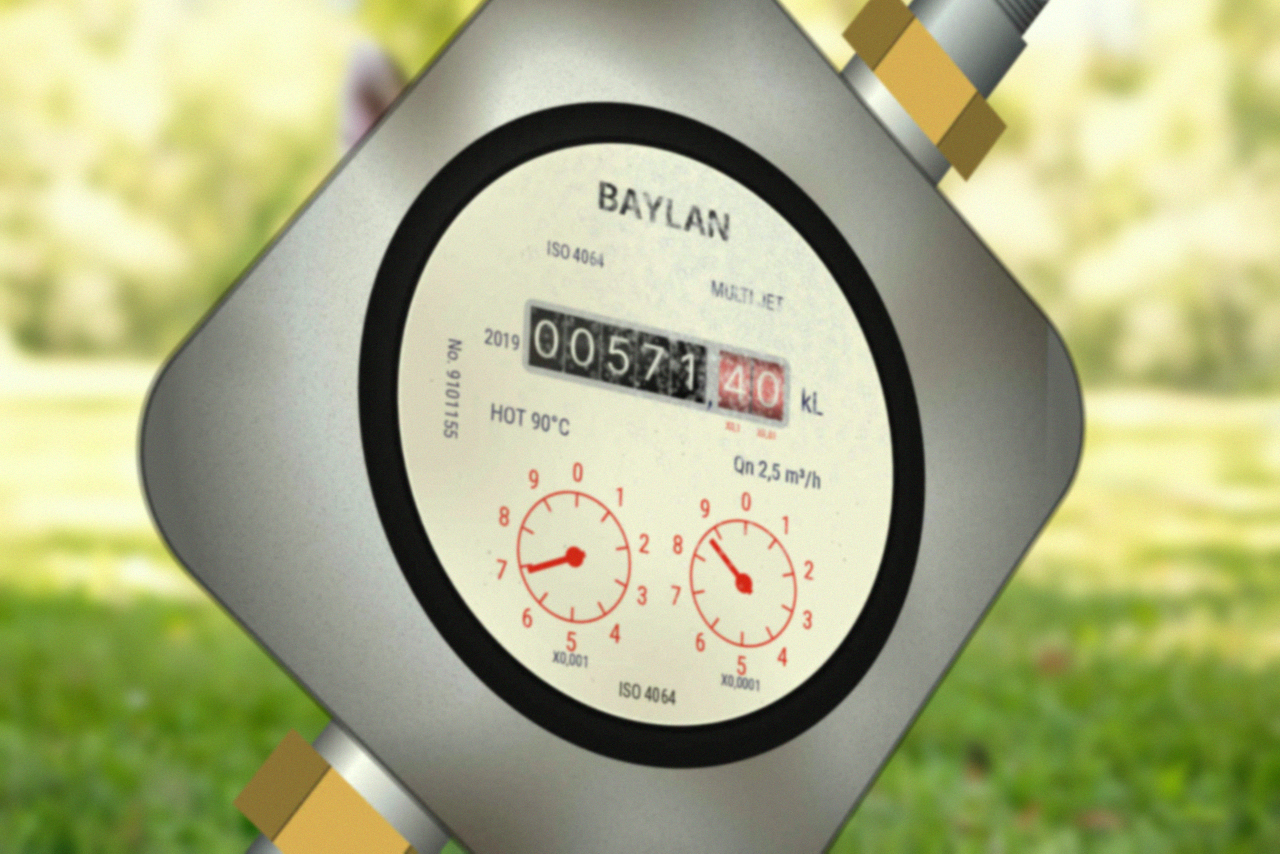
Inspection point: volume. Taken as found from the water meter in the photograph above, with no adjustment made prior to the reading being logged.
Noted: 571.4068 kL
